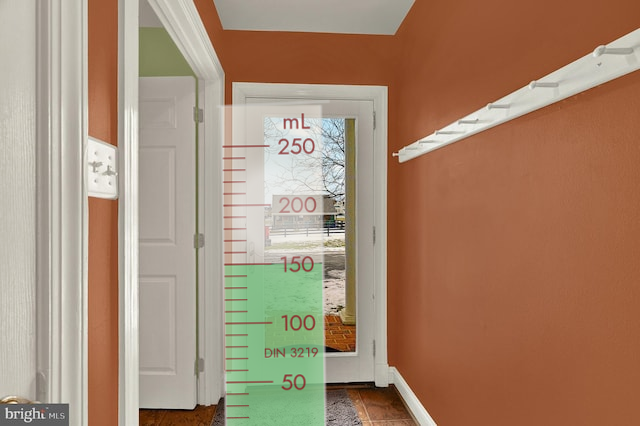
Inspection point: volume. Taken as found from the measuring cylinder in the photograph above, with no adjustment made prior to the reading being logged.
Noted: 150 mL
